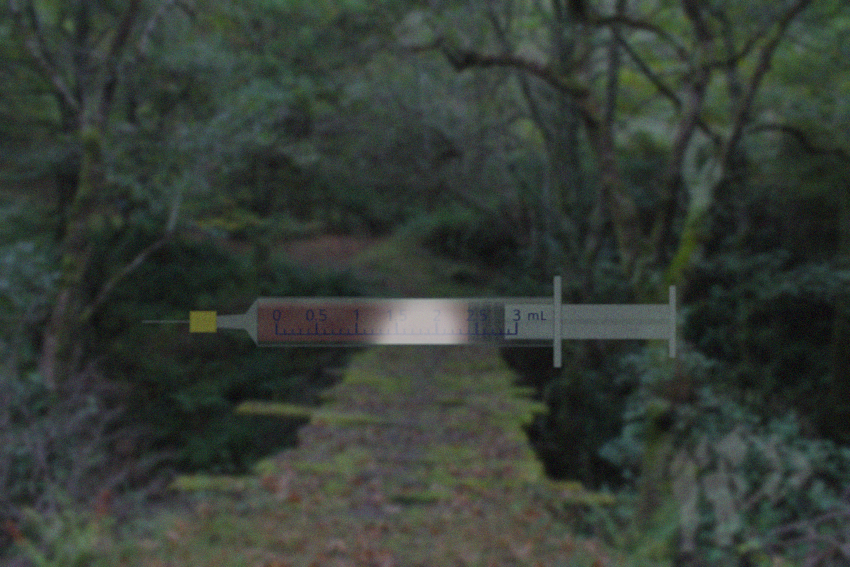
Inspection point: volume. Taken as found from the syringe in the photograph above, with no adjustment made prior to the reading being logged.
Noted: 2.4 mL
